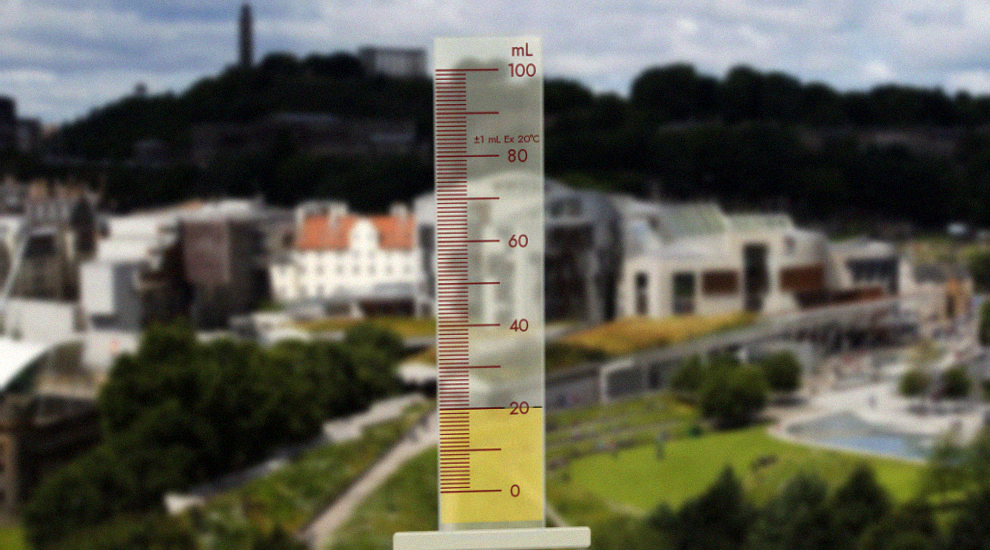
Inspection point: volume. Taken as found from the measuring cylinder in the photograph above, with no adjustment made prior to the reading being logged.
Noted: 20 mL
